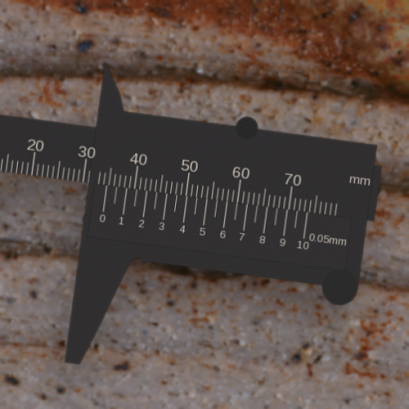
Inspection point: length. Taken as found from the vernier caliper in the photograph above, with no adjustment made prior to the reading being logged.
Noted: 34.6 mm
